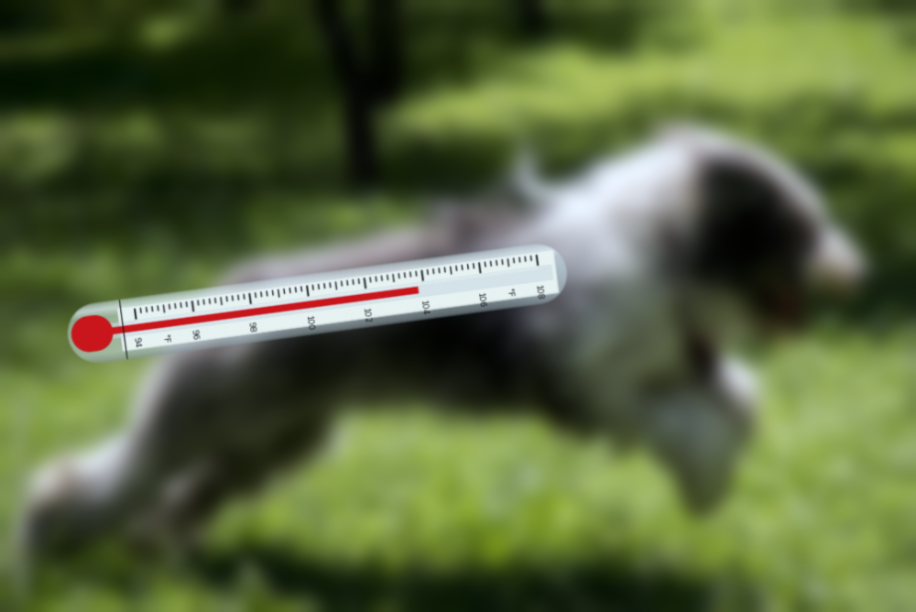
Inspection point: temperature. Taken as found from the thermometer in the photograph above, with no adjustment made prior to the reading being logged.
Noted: 103.8 °F
